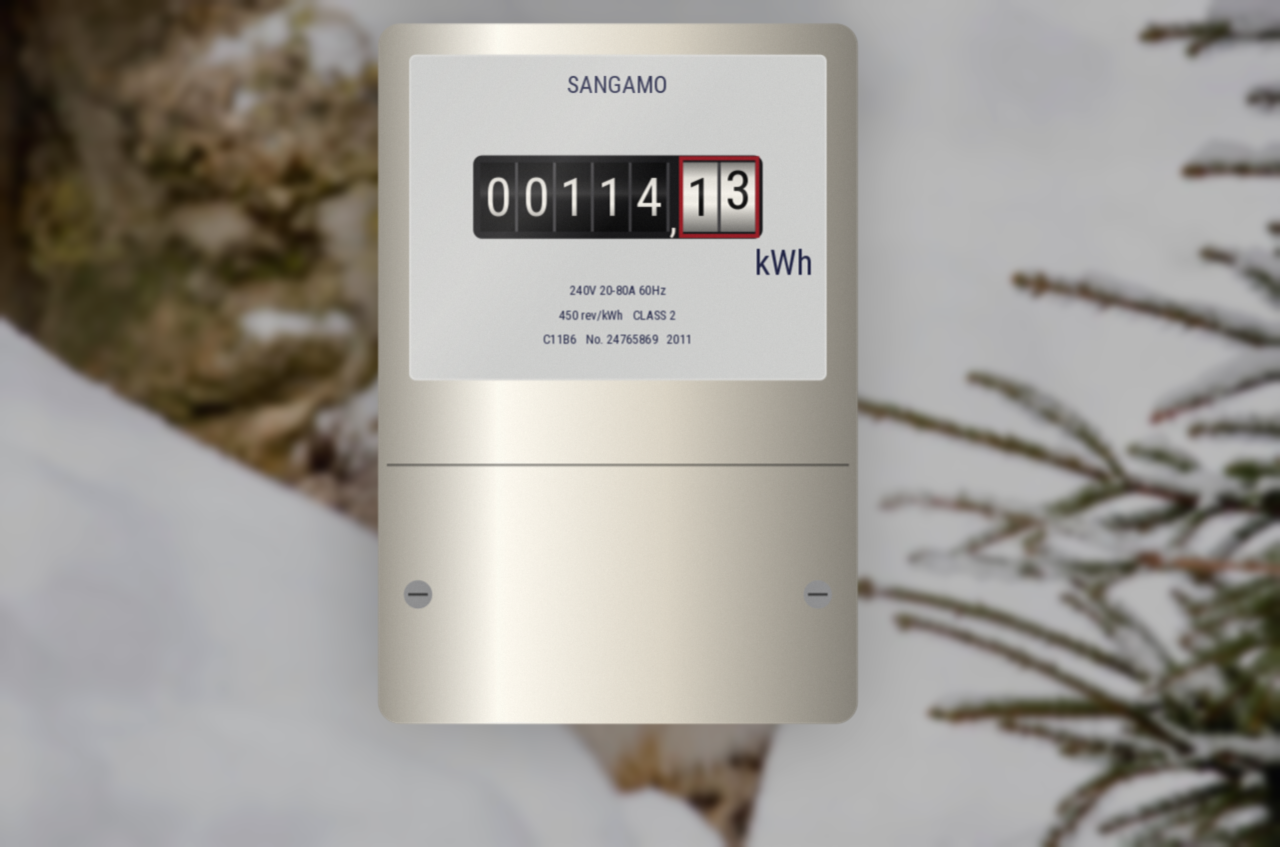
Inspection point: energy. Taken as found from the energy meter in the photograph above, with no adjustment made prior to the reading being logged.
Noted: 114.13 kWh
